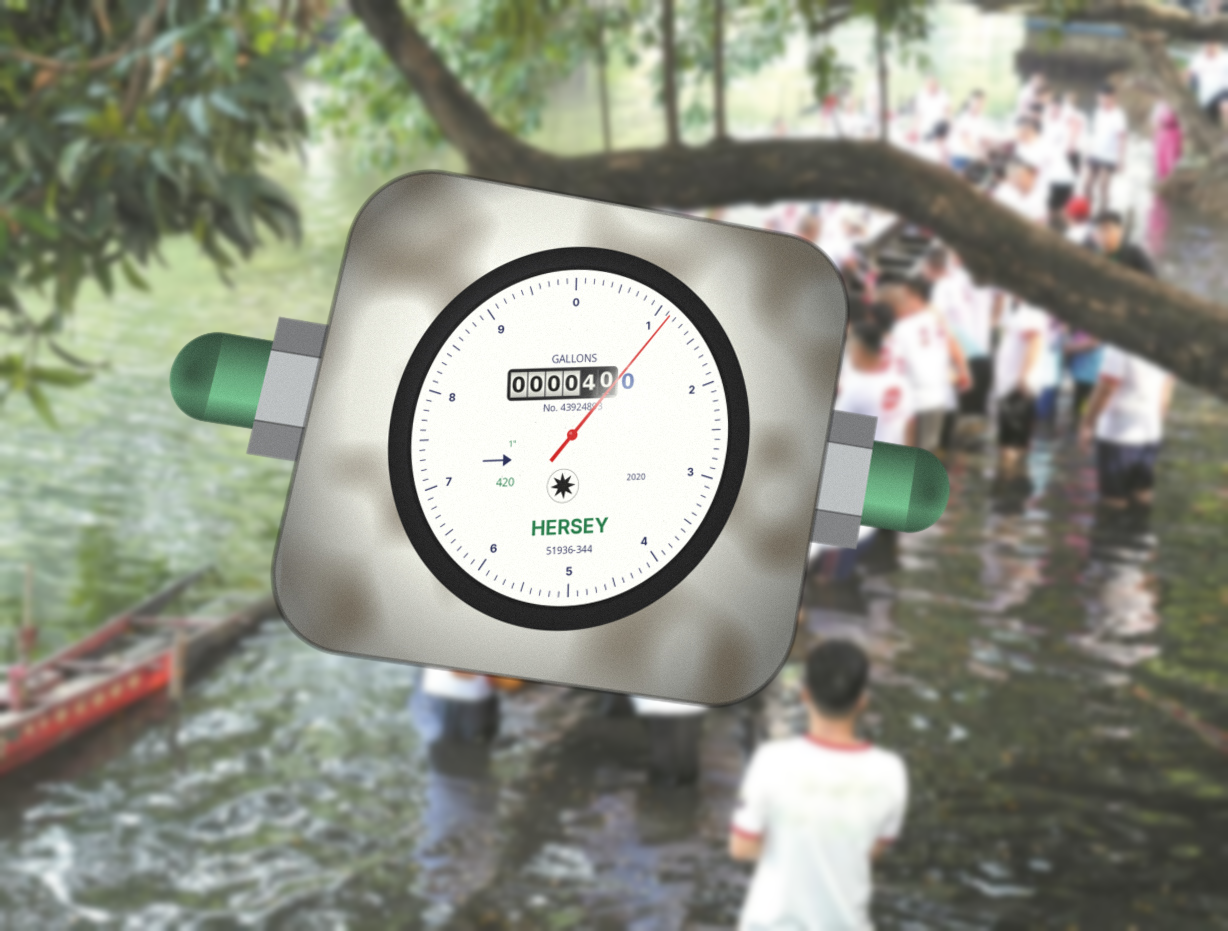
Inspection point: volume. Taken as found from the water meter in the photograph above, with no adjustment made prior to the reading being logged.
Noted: 401.1 gal
